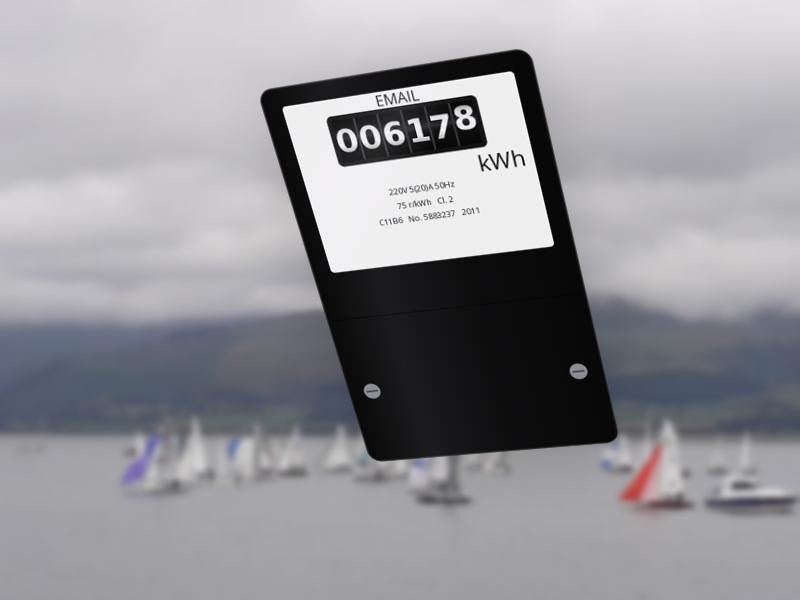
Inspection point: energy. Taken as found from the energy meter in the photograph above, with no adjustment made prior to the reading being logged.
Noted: 6178 kWh
